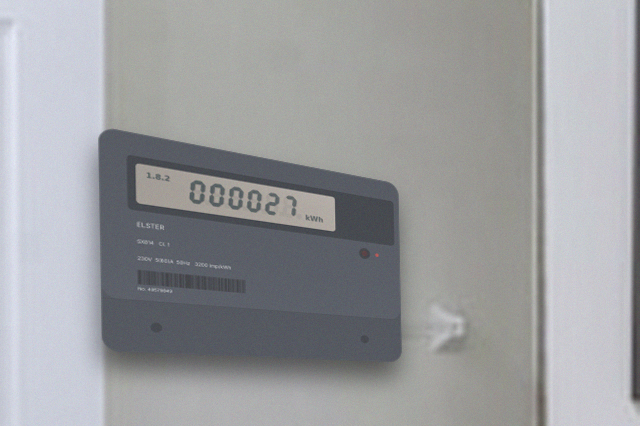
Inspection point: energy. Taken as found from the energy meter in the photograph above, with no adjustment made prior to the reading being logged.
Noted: 27 kWh
